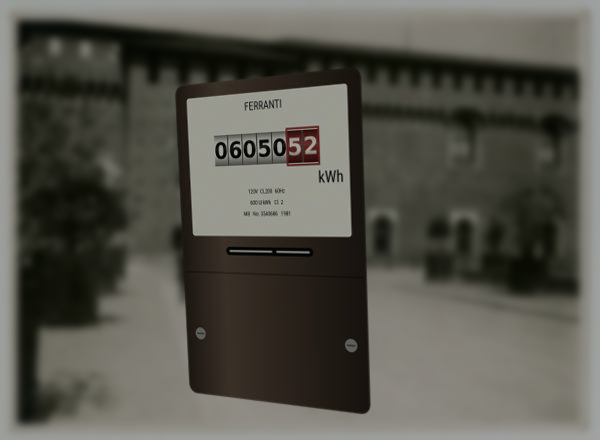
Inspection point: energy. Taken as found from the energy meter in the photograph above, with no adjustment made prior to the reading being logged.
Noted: 6050.52 kWh
